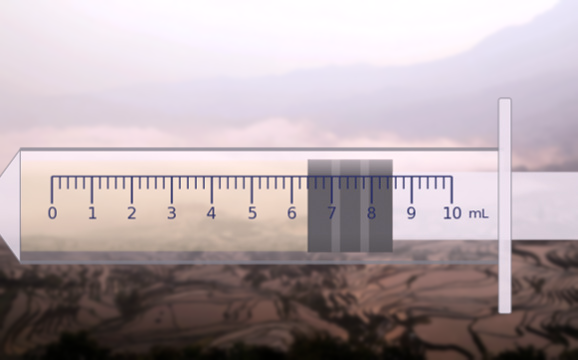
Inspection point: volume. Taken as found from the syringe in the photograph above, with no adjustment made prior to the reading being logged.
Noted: 6.4 mL
